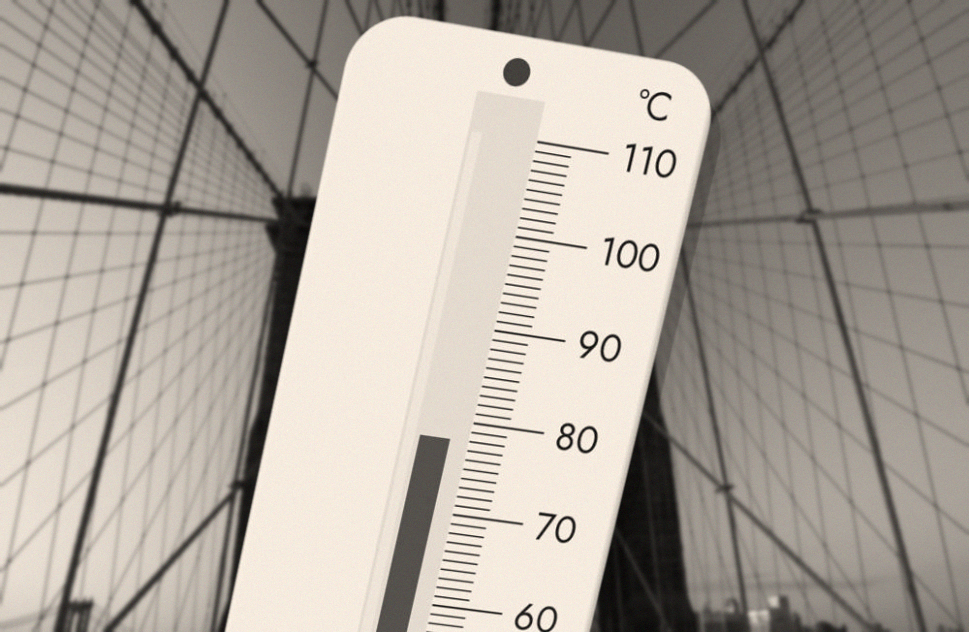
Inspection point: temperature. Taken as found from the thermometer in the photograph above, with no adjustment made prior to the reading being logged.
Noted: 78 °C
